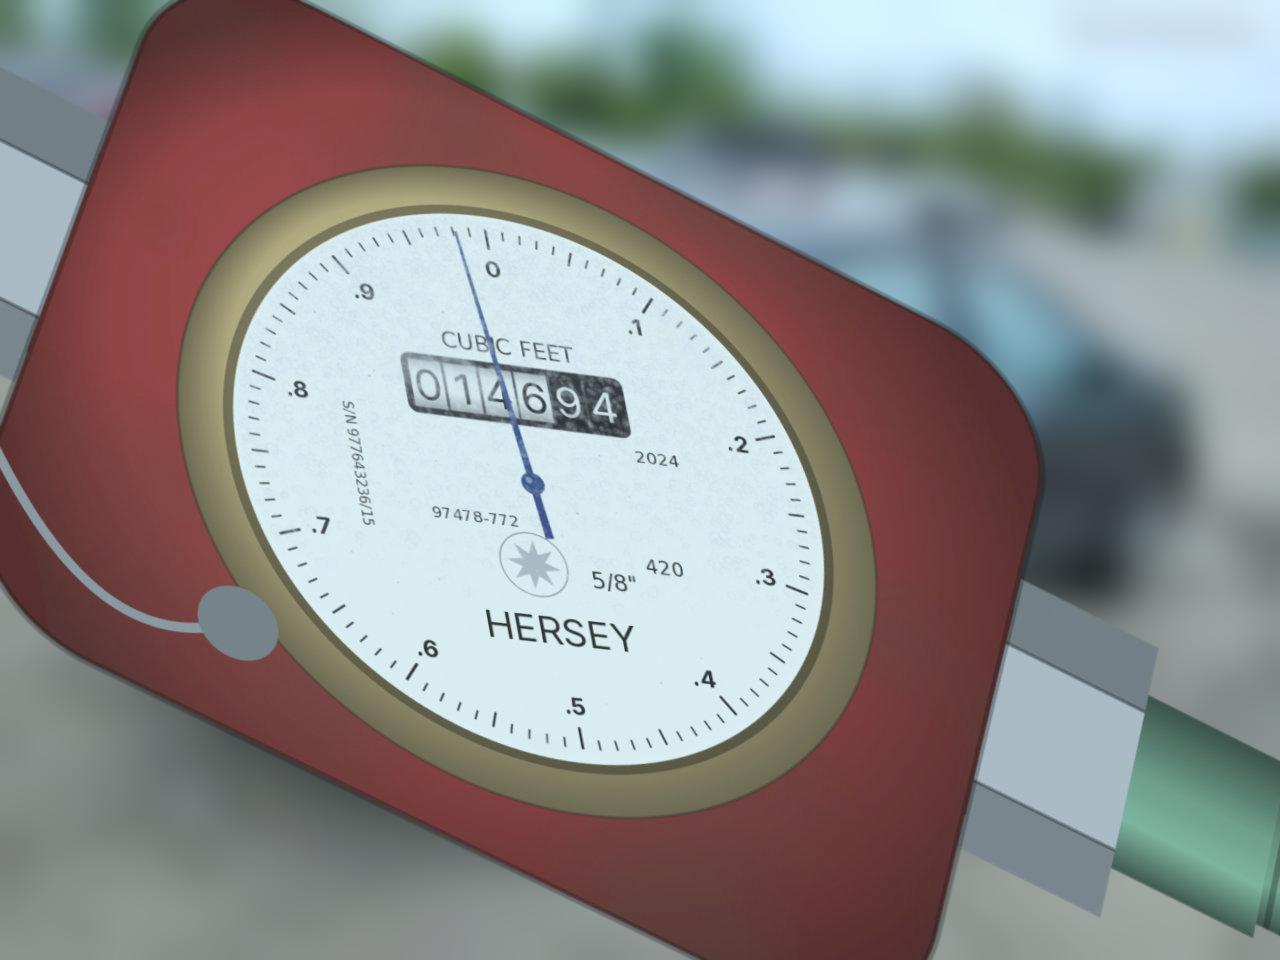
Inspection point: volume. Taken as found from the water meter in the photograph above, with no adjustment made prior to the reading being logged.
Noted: 14693.98 ft³
